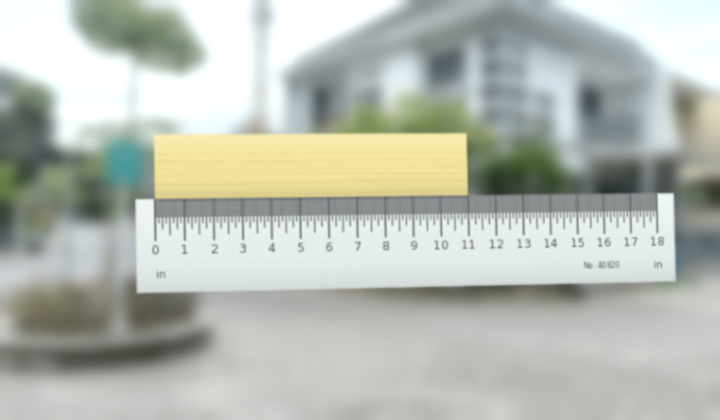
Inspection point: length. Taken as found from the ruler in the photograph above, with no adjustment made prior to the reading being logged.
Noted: 11 in
